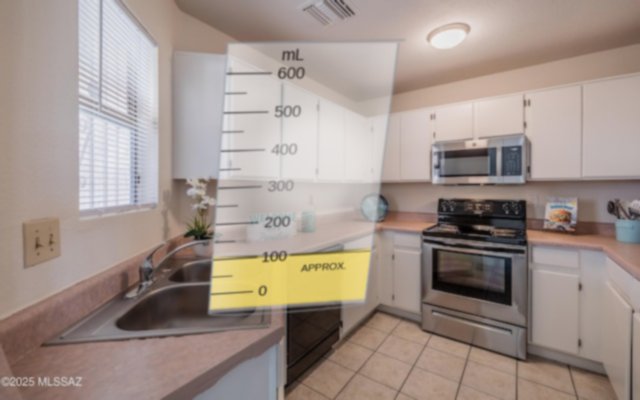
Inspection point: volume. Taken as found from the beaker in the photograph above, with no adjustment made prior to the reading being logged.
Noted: 100 mL
